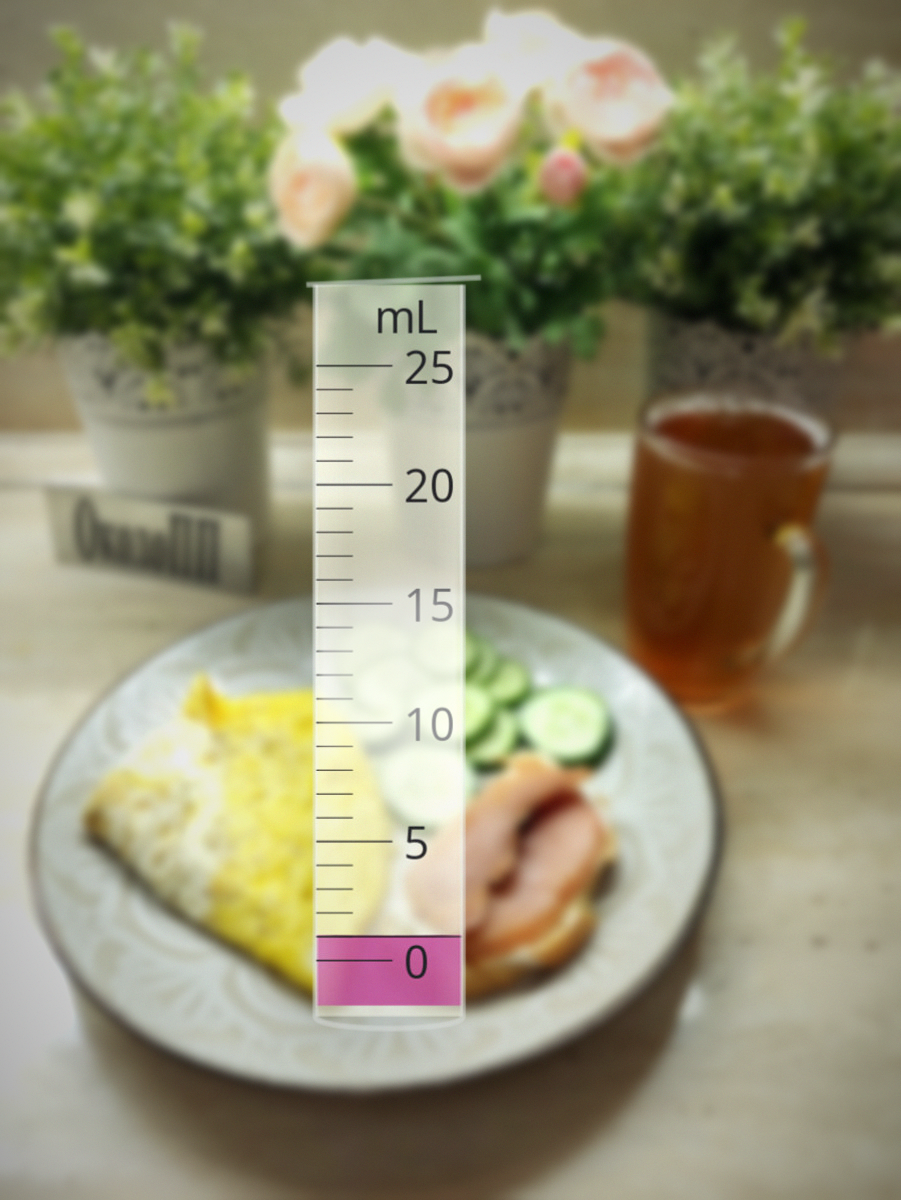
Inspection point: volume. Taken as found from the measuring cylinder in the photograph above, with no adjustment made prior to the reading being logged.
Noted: 1 mL
